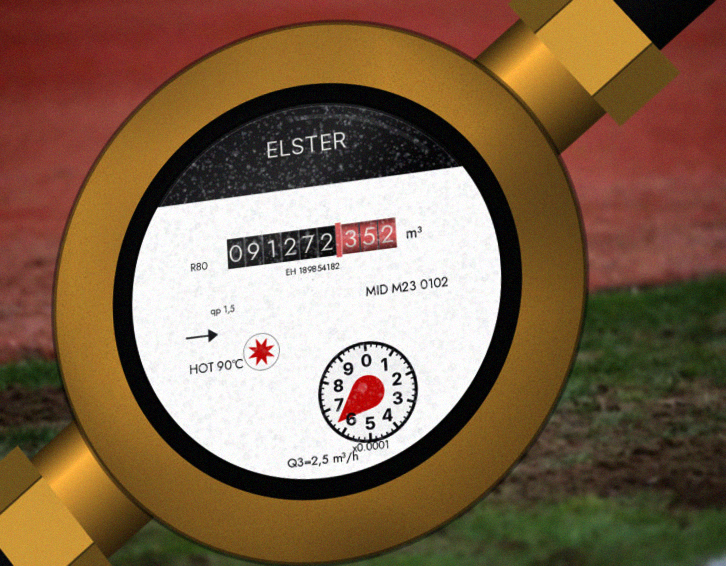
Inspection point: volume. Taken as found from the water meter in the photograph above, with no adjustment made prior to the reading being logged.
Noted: 91272.3526 m³
